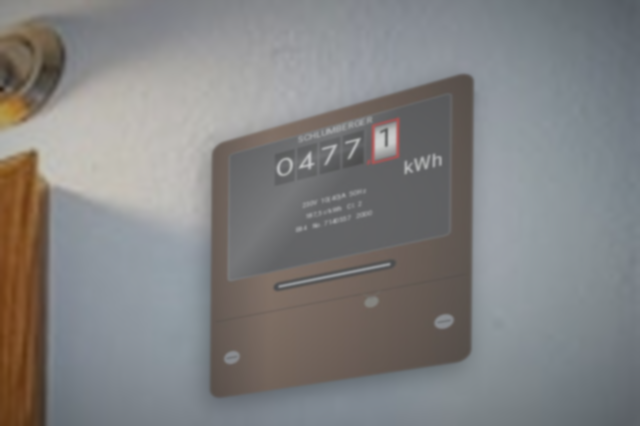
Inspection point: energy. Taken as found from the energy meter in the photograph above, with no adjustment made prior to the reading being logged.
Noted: 477.1 kWh
